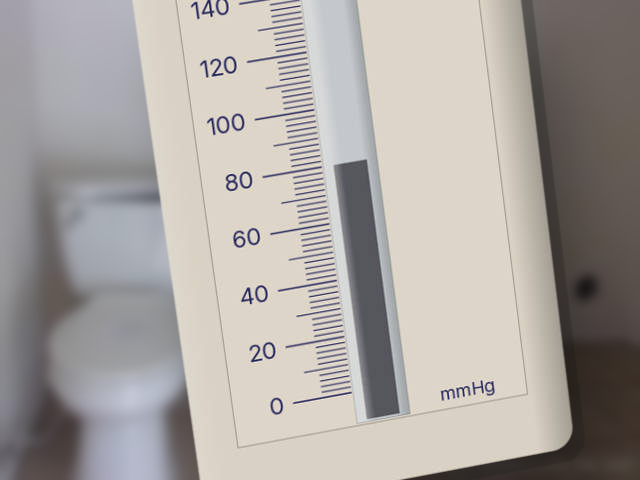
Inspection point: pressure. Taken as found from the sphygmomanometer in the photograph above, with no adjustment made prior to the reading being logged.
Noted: 80 mmHg
